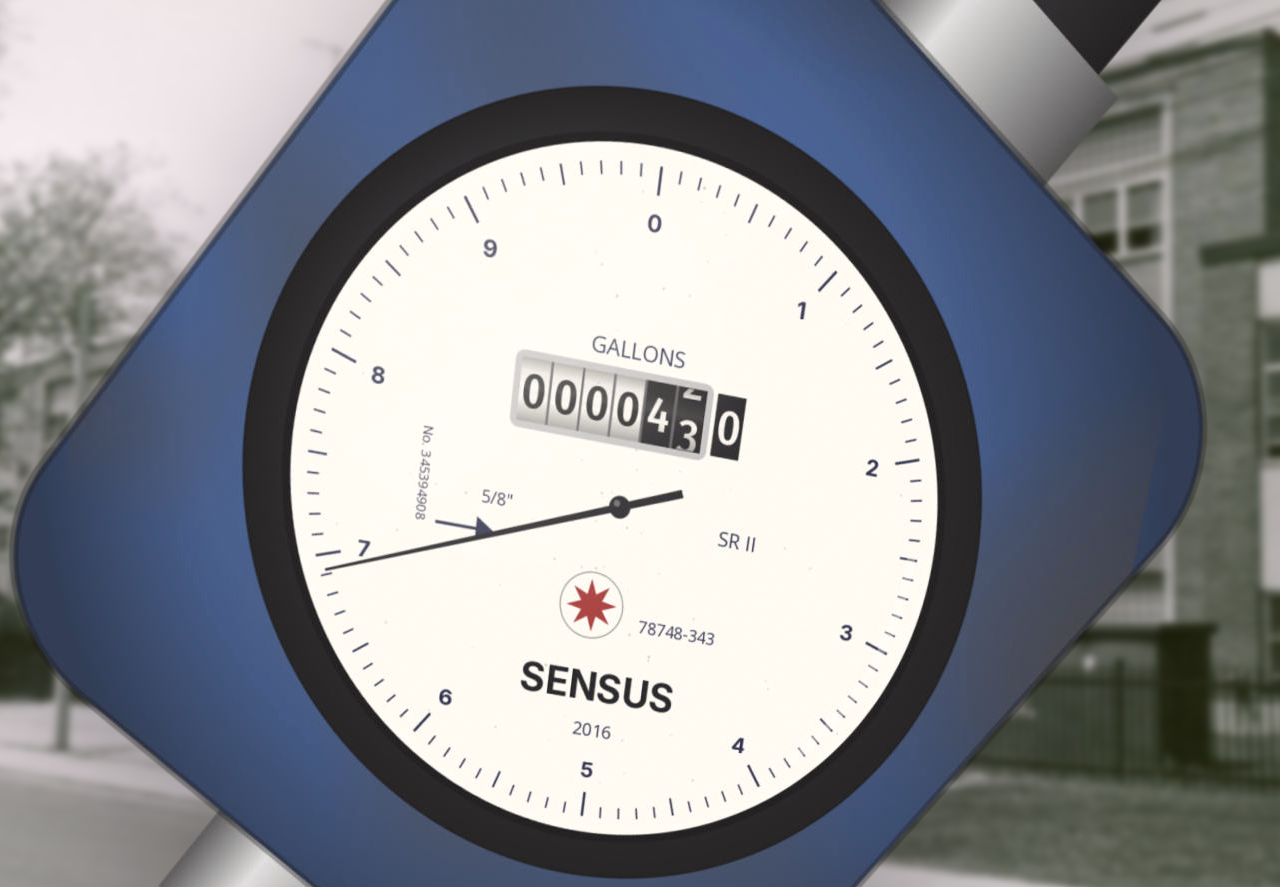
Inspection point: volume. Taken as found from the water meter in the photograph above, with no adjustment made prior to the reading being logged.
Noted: 426.9 gal
